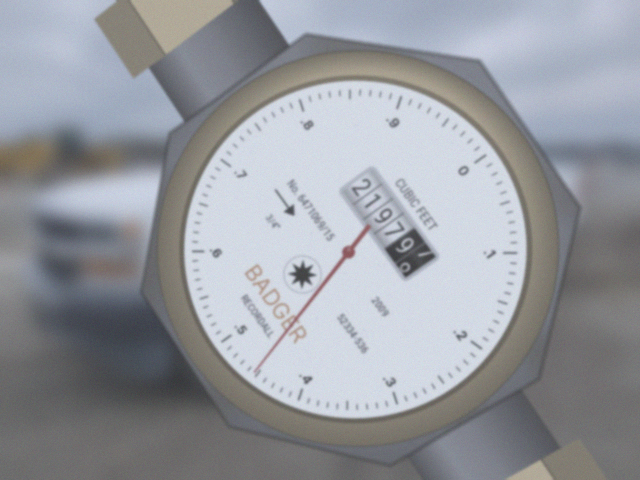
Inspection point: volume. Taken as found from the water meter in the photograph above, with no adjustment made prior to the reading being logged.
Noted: 219797.45 ft³
